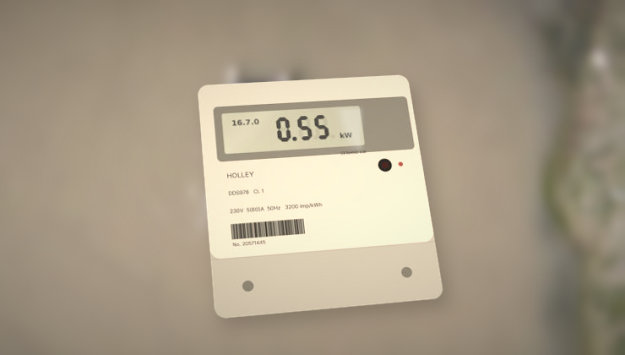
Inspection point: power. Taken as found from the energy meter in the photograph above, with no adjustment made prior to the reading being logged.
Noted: 0.55 kW
